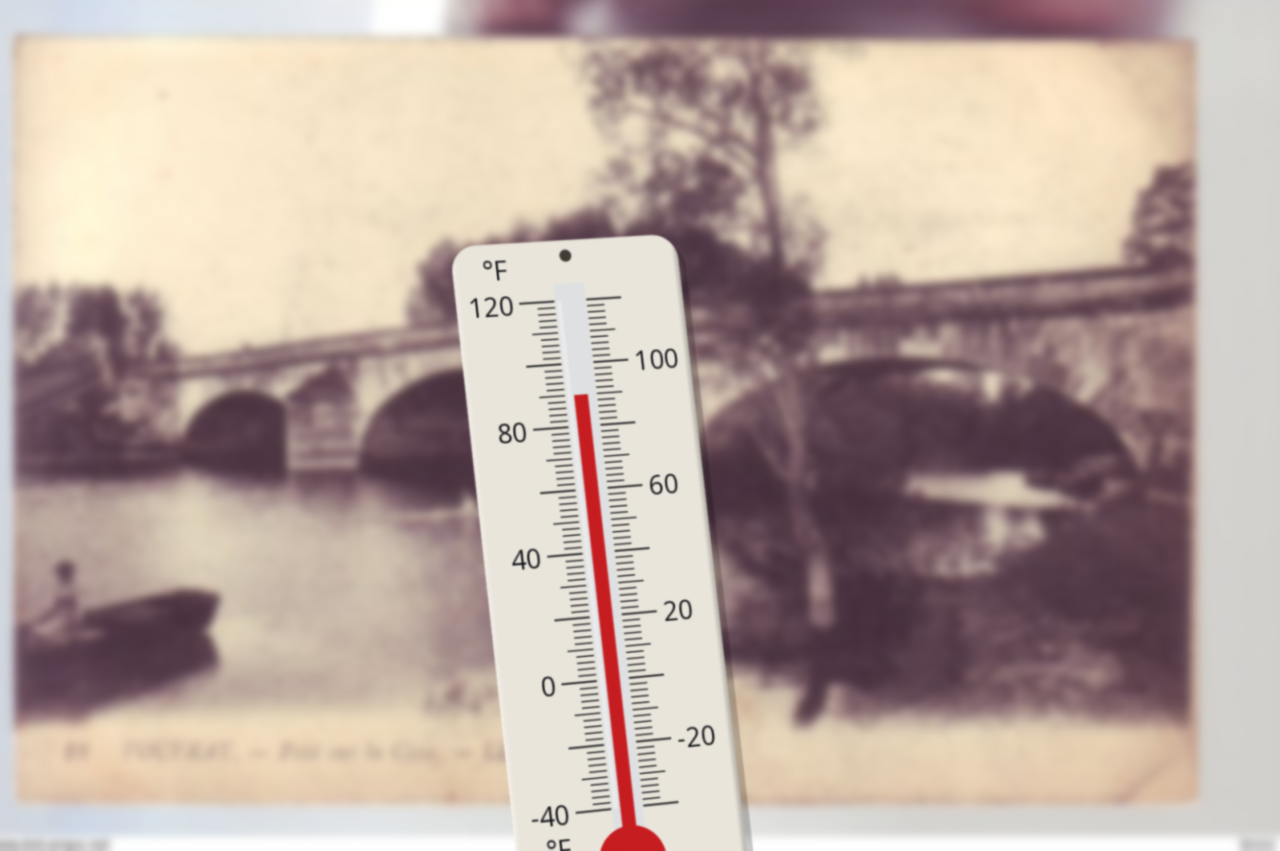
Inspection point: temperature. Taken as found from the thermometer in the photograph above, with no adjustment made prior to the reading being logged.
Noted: 90 °F
